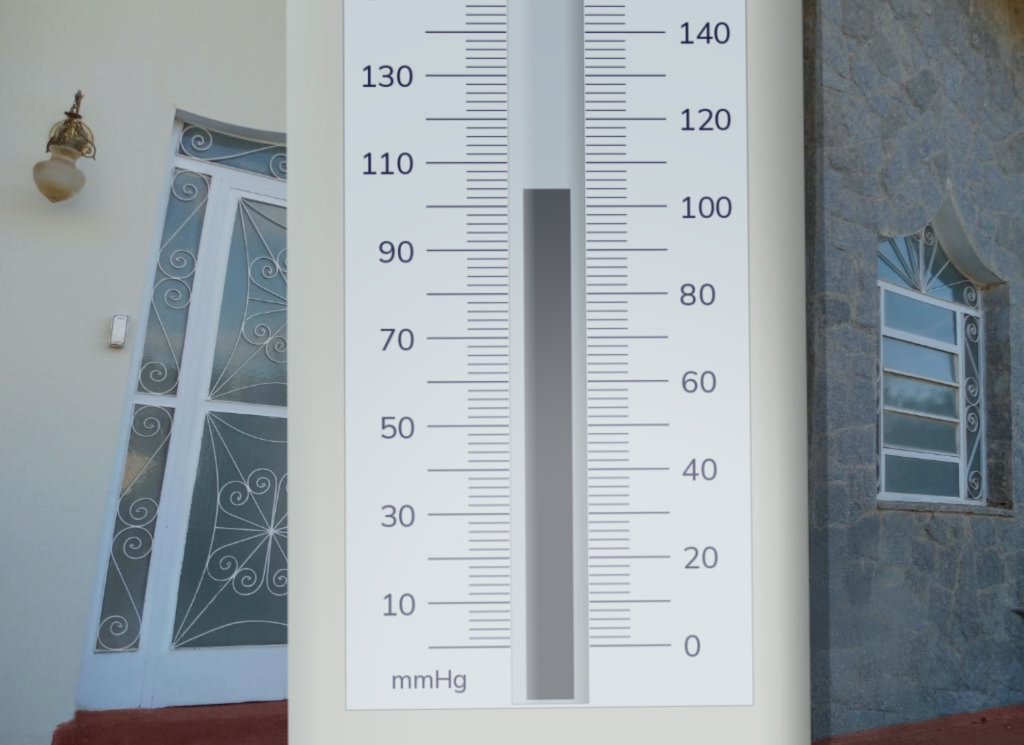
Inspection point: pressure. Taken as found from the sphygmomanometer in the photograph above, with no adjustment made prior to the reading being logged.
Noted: 104 mmHg
